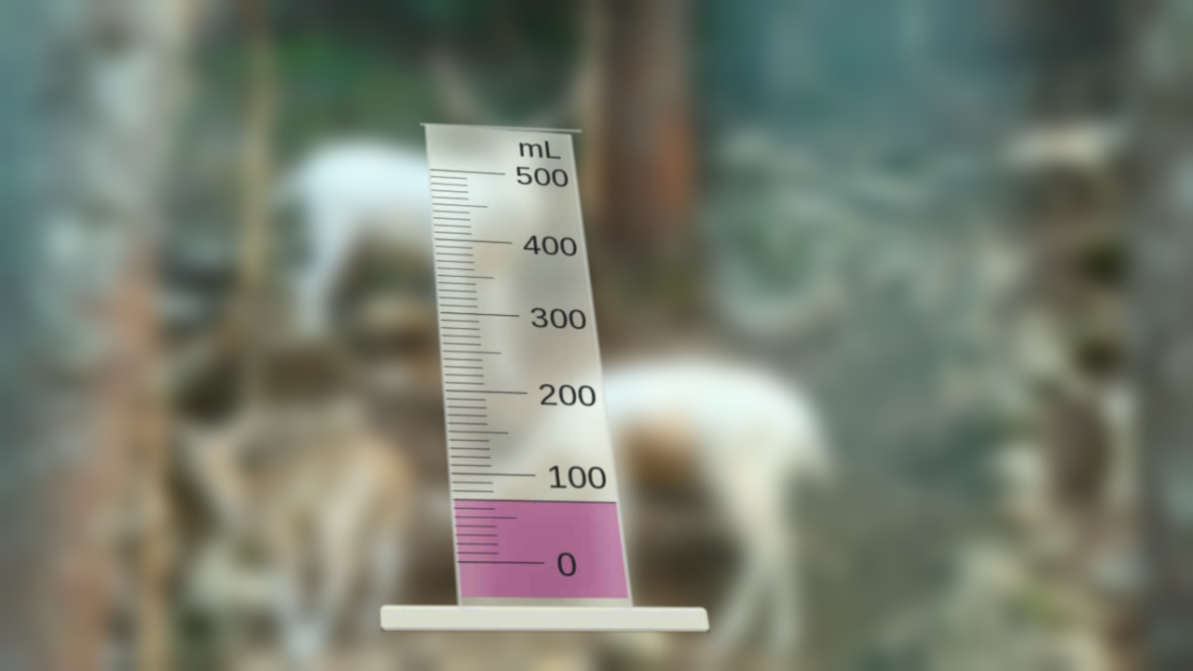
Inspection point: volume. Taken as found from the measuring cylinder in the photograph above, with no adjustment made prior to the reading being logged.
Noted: 70 mL
